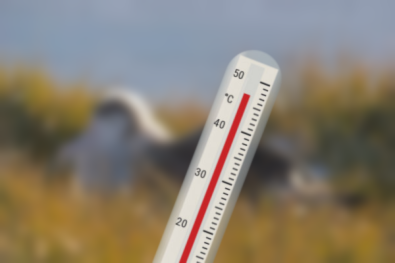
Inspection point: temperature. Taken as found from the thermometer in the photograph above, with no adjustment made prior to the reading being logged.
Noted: 47 °C
